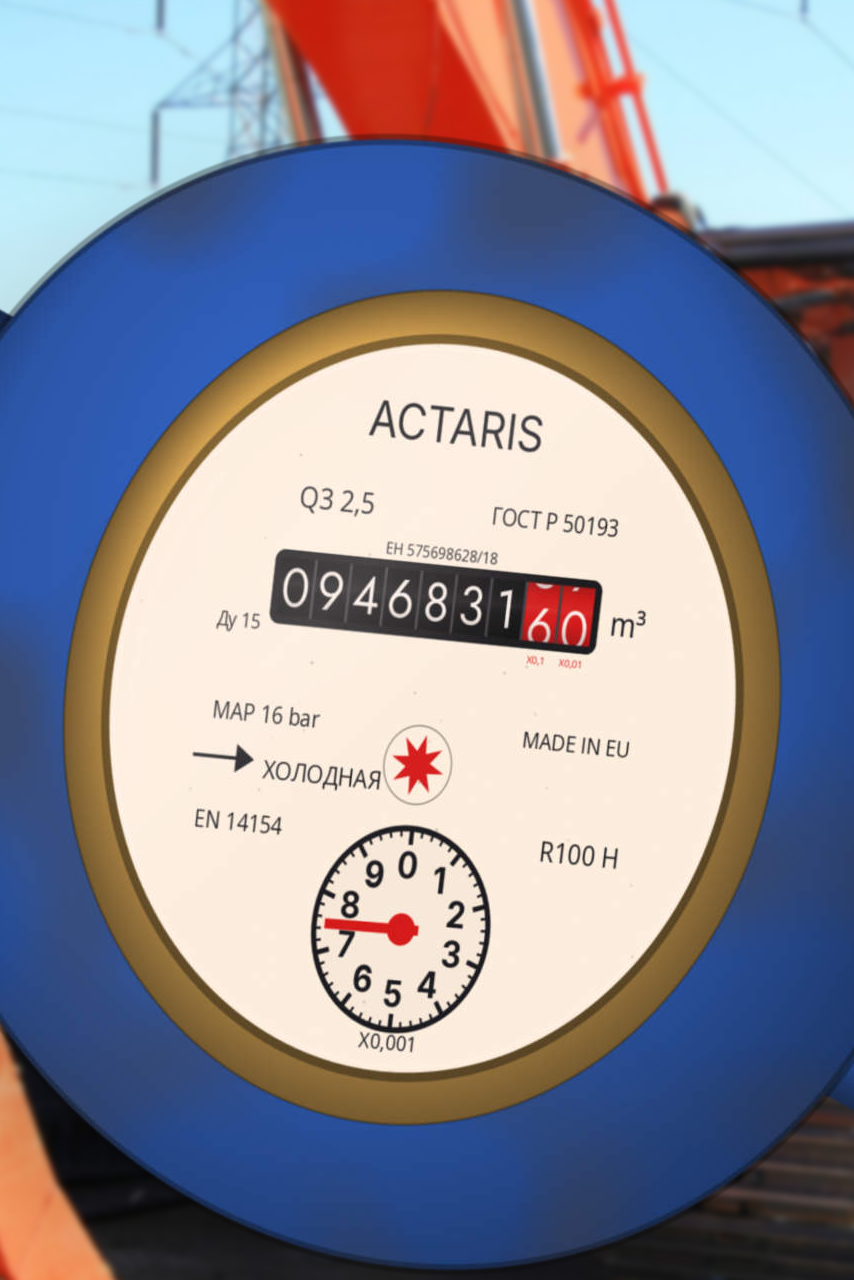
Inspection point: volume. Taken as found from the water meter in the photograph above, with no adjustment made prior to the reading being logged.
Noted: 946831.597 m³
